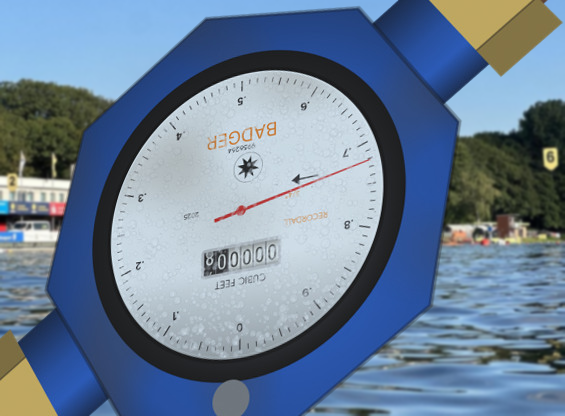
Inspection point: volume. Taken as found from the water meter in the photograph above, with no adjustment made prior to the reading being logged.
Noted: 7.72 ft³
